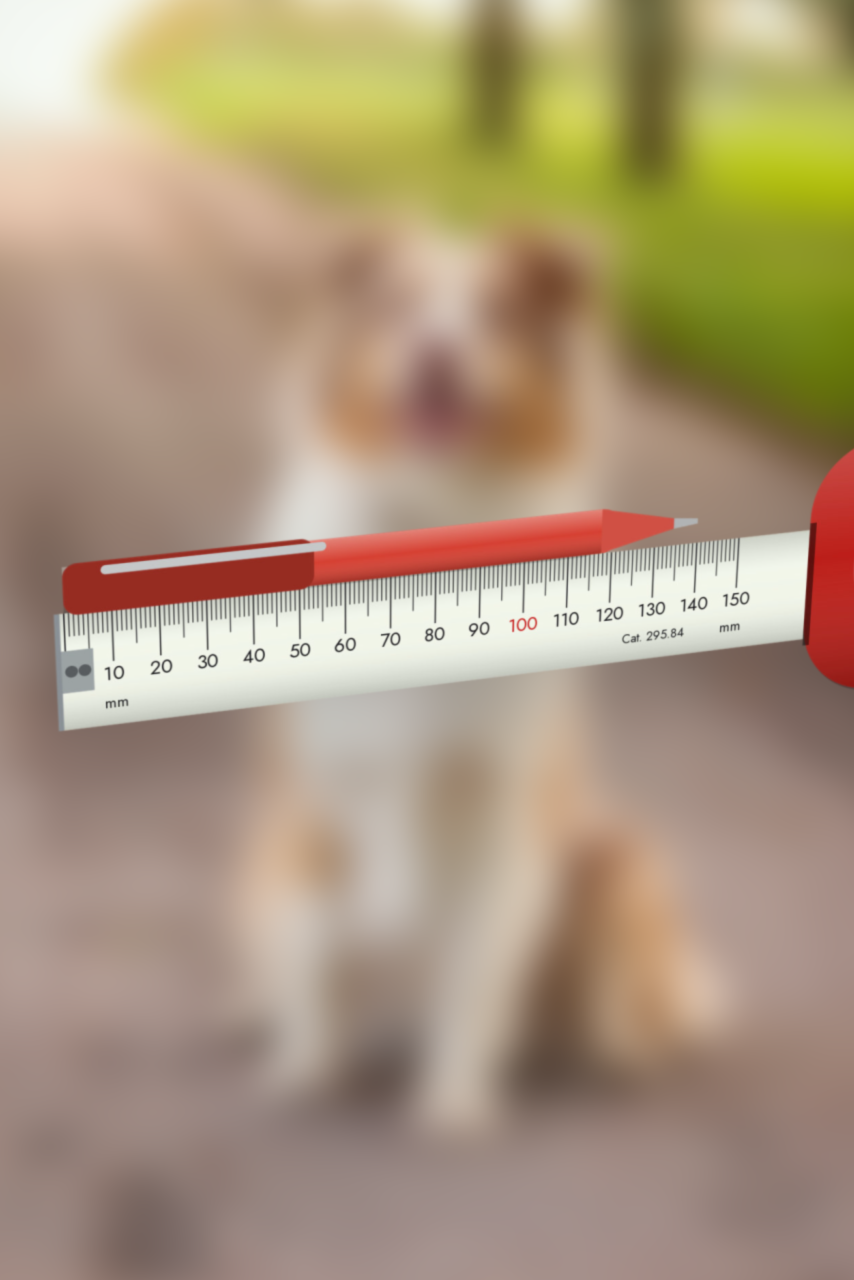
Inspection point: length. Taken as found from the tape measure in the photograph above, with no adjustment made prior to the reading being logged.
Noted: 140 mm
